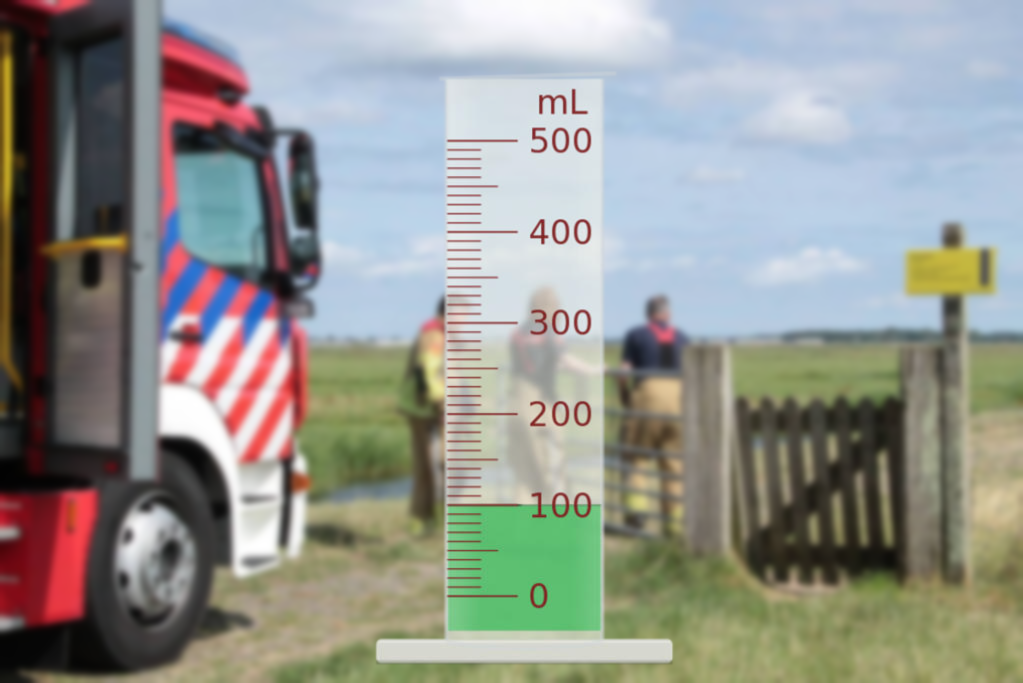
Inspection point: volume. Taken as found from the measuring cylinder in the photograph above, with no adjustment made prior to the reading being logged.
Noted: 100 mL
